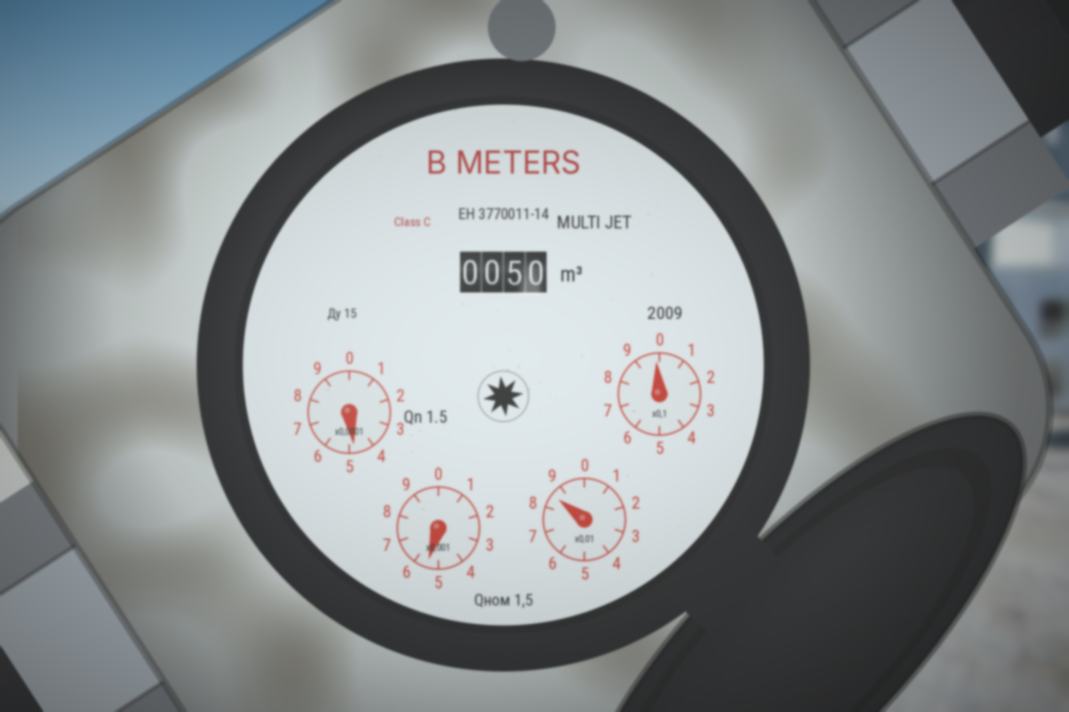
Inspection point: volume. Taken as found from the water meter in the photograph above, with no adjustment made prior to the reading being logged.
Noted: 49.9854 m³
